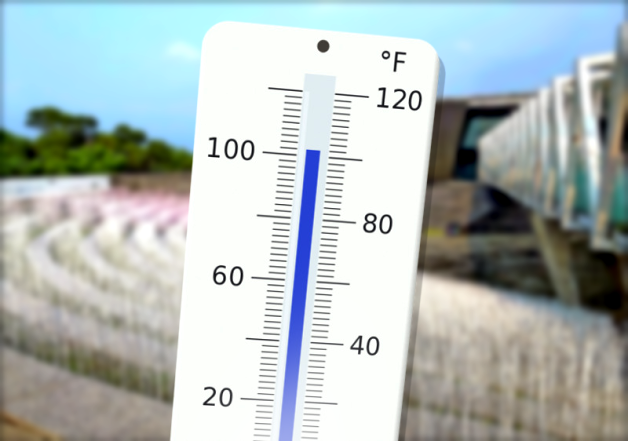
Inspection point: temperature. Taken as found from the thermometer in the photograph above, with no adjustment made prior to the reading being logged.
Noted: 102 °F
